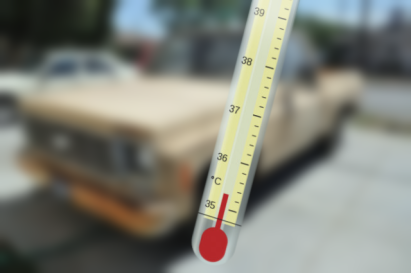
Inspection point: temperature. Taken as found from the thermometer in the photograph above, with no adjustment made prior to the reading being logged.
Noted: 35.3 °C
